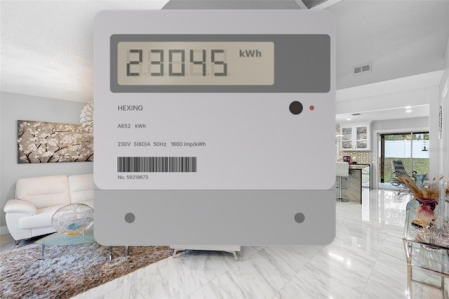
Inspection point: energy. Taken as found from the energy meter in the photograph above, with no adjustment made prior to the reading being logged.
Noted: 23045 kWh
